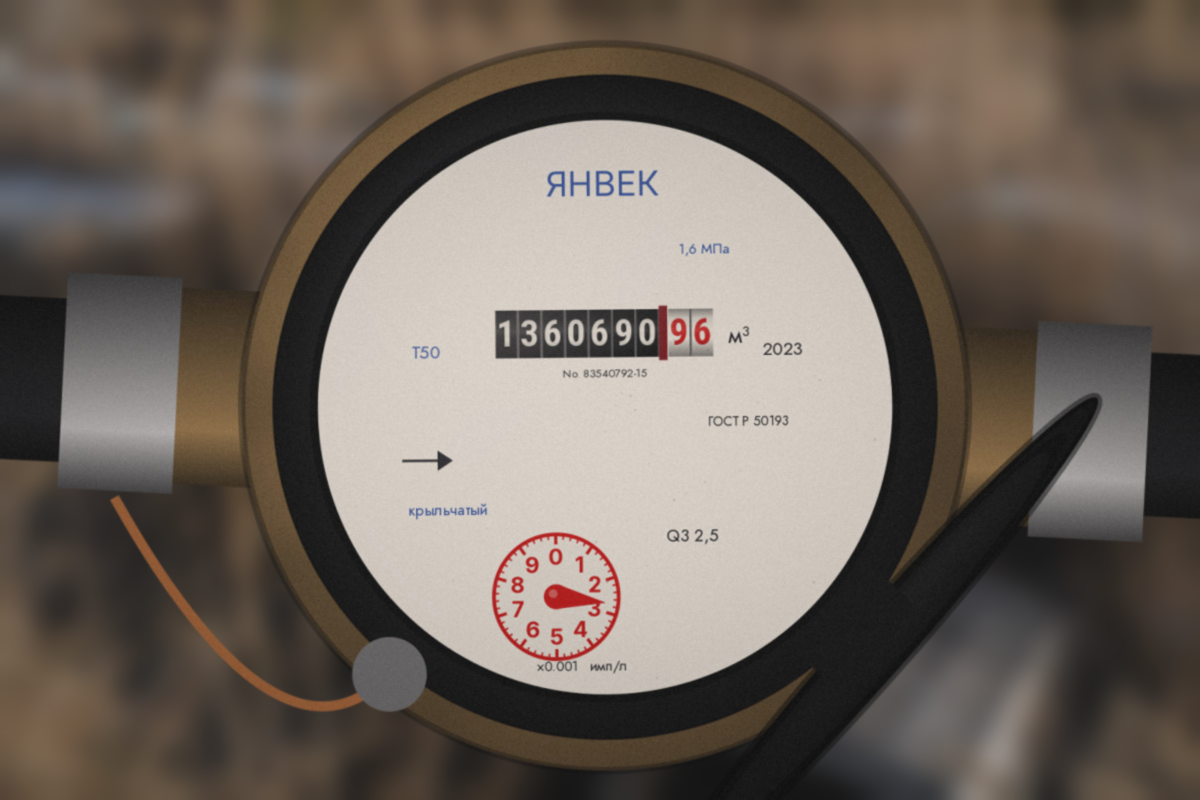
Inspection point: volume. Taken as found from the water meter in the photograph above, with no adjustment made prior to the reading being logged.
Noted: 1360690.962 m³
